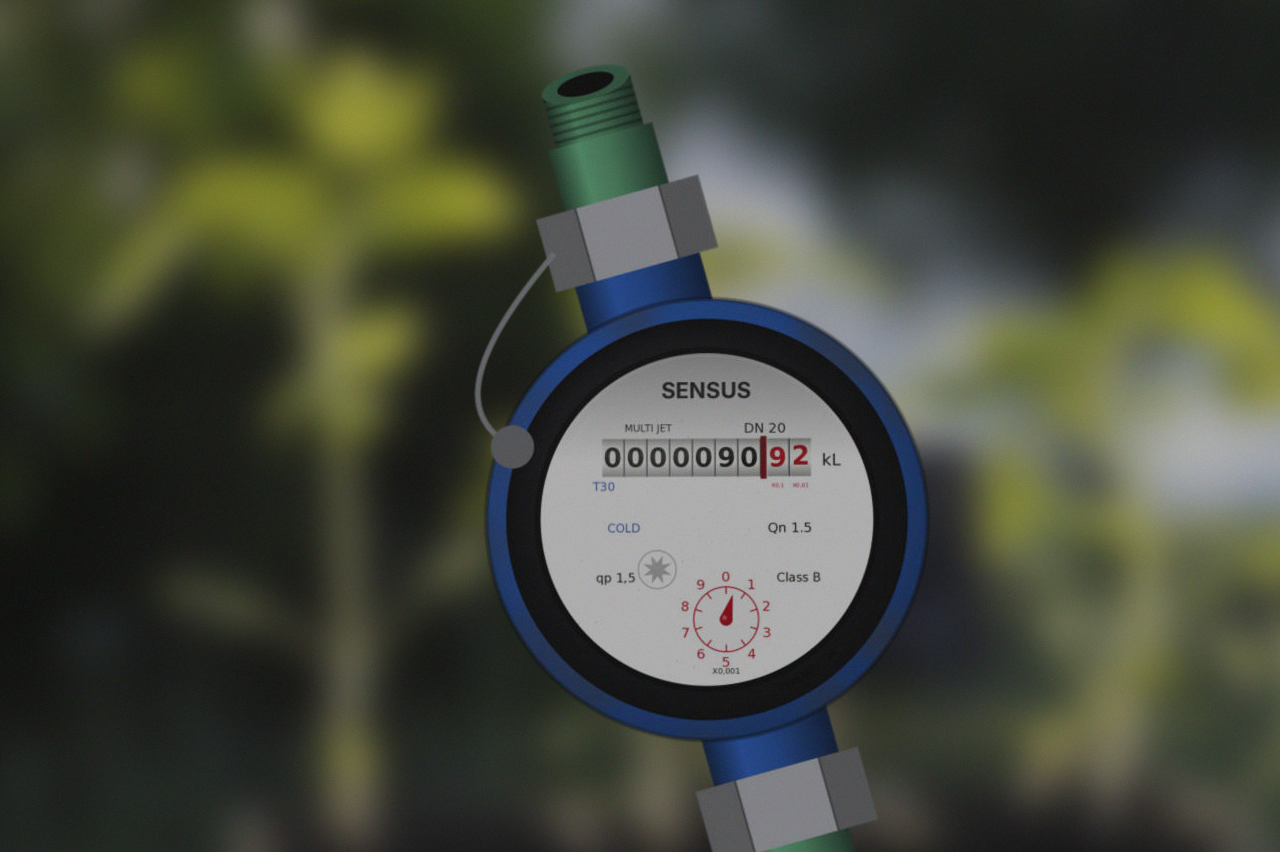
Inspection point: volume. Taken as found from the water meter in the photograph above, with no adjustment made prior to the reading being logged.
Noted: 90.920 kL
